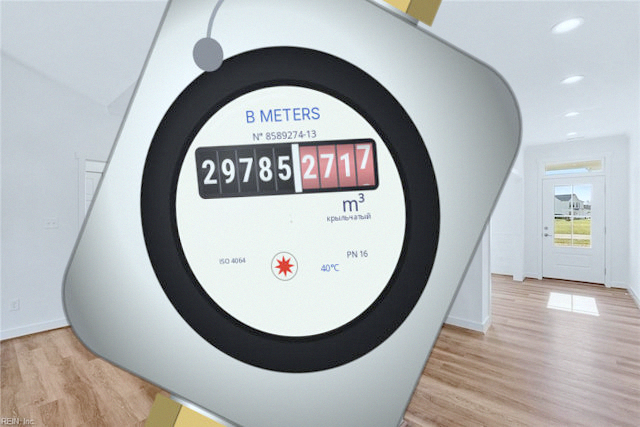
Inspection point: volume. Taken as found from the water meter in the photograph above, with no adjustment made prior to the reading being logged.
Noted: 29785.2717 m³
